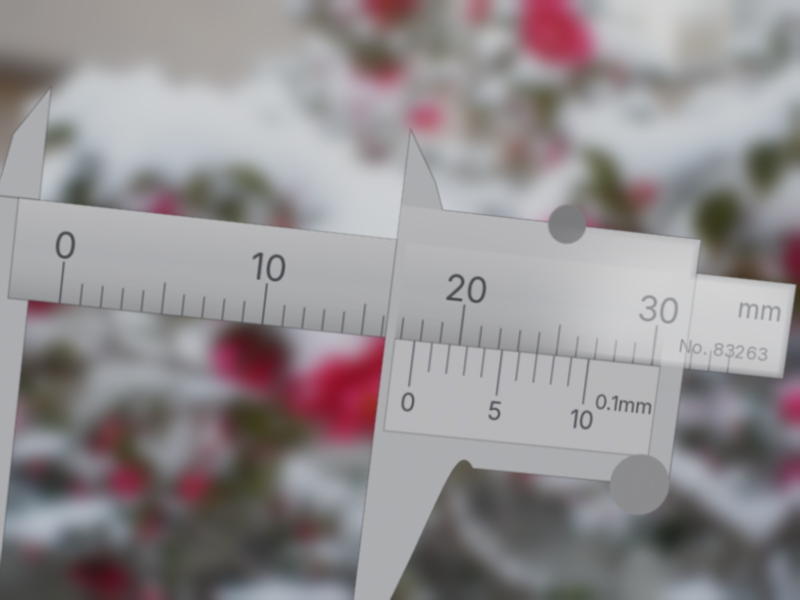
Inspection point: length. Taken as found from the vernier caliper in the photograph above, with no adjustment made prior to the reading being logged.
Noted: 17.7 mm
